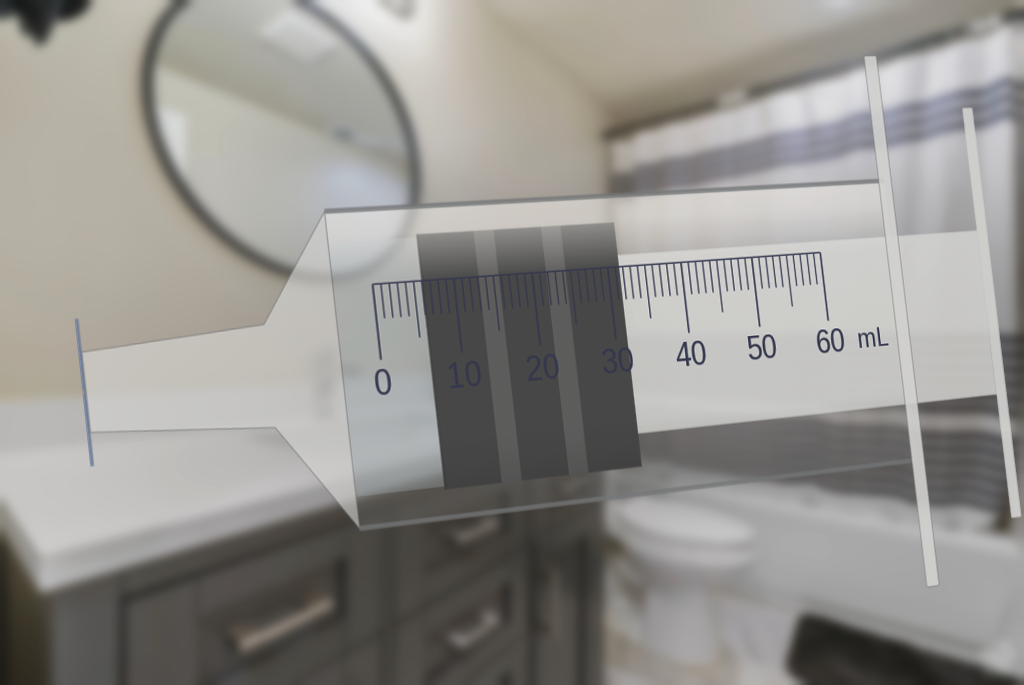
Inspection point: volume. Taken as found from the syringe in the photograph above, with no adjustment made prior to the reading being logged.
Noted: 6 mL
